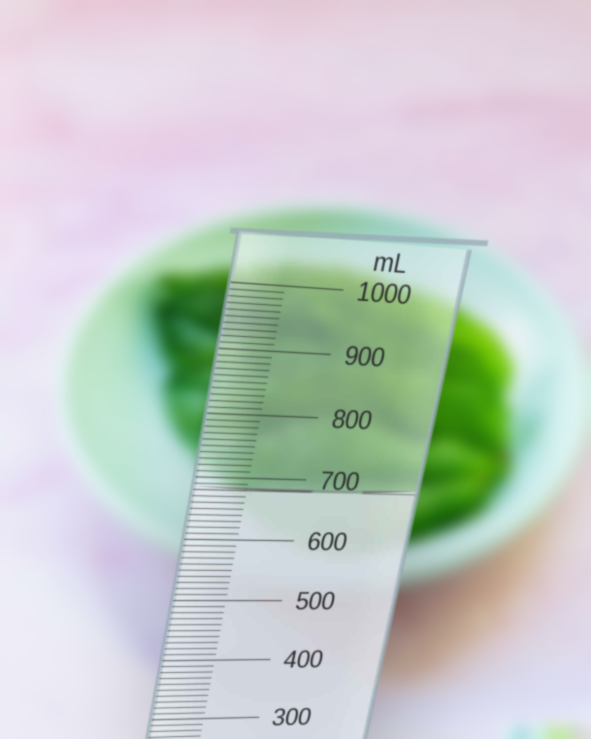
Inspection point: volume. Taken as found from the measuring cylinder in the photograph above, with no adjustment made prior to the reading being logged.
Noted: 680 mL
